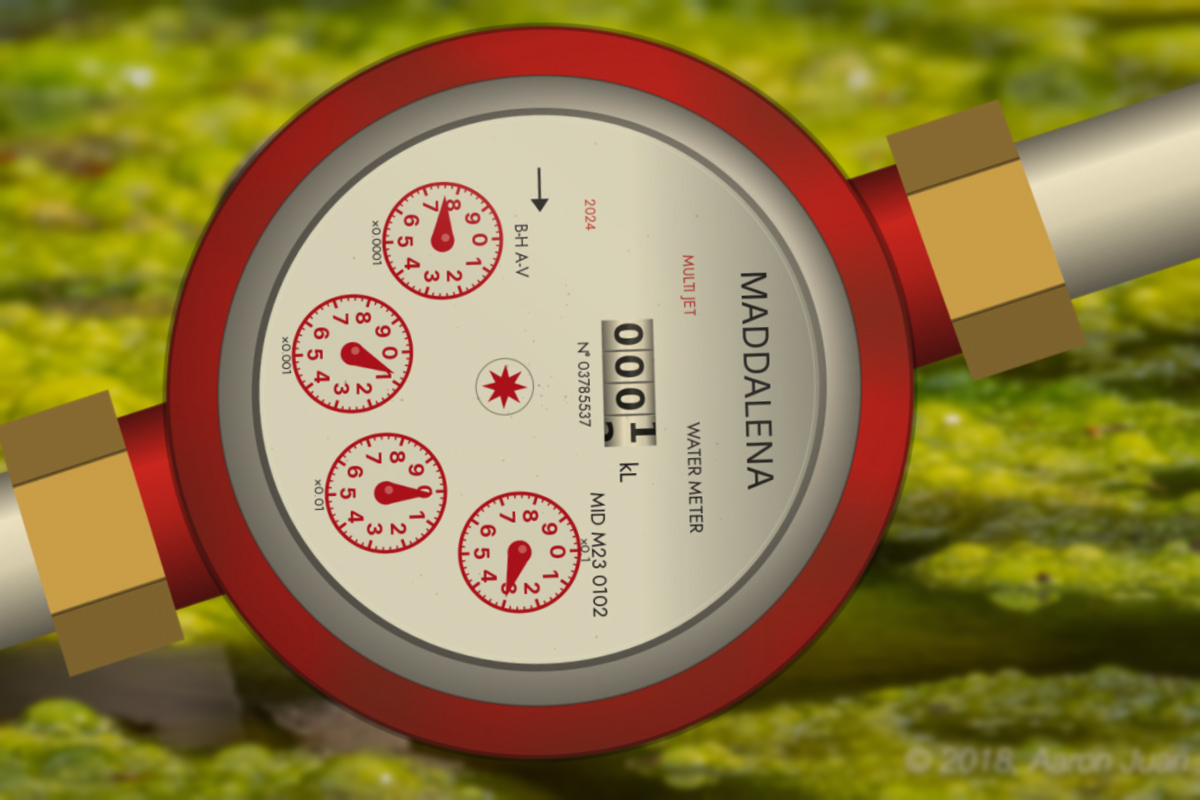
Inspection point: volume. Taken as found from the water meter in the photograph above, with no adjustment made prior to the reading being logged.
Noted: 1.3007 kL
